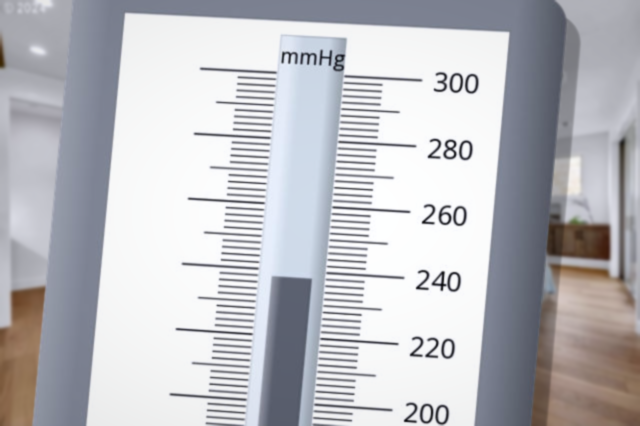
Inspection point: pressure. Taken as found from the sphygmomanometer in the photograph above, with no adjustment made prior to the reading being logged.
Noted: 238 mmHg
